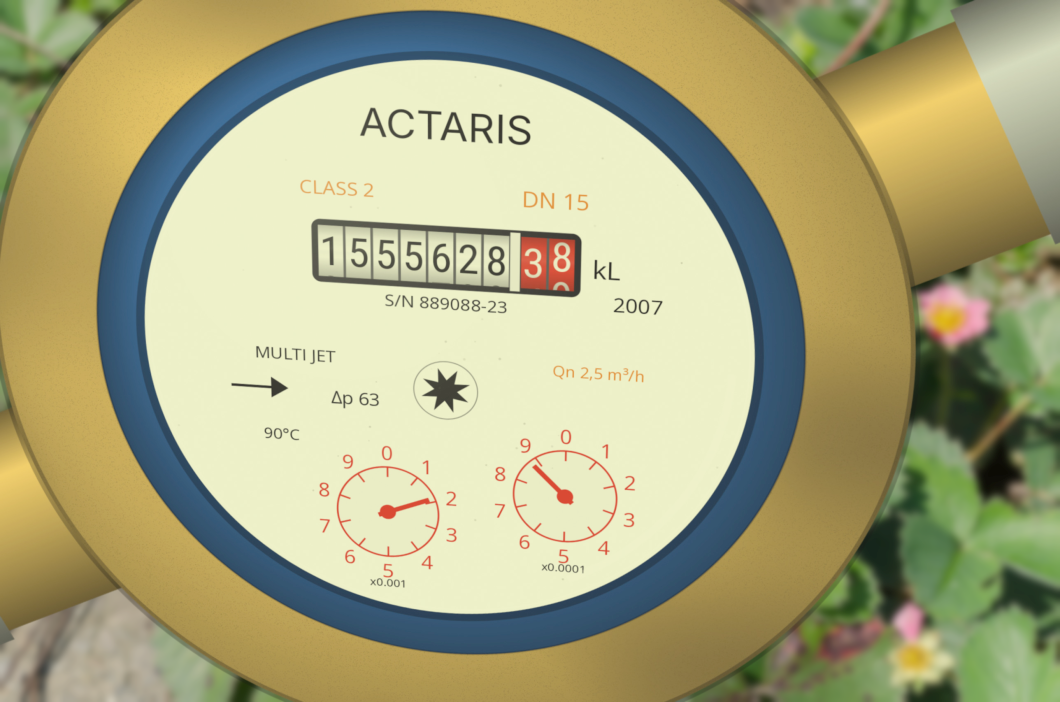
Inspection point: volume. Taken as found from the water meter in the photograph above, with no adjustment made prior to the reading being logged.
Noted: 1555628.3818 kL
